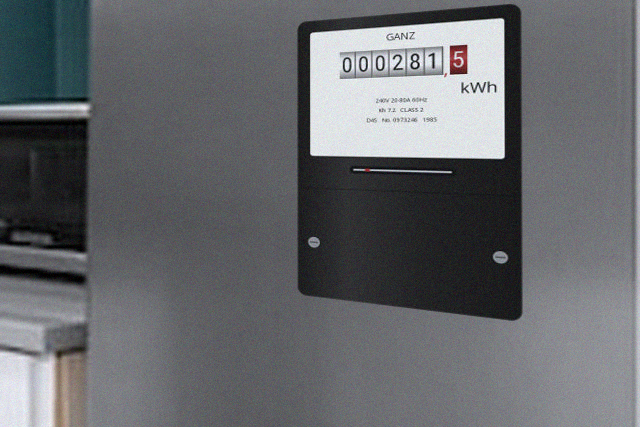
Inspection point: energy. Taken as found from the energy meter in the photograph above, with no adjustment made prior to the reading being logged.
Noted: 281.5 kWh
